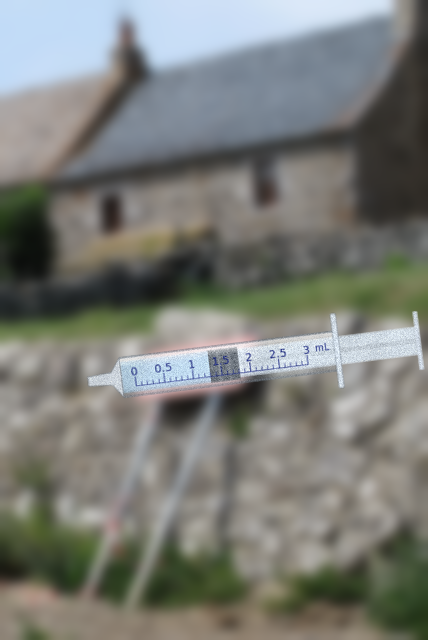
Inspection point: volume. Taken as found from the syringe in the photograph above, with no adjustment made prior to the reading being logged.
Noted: 1.3 mL
